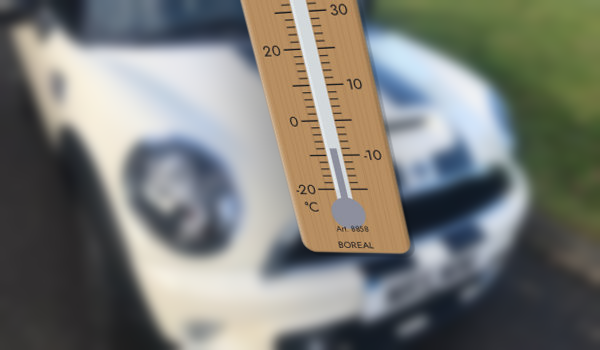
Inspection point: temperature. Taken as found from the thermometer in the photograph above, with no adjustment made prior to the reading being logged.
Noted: -8 °C
